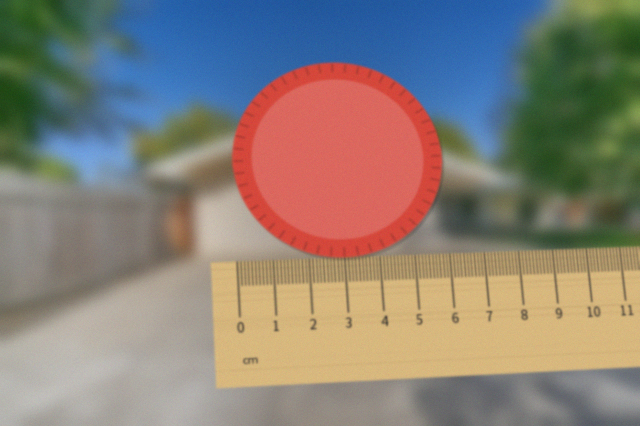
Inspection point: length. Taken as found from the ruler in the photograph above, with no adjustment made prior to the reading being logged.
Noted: 6 cm
